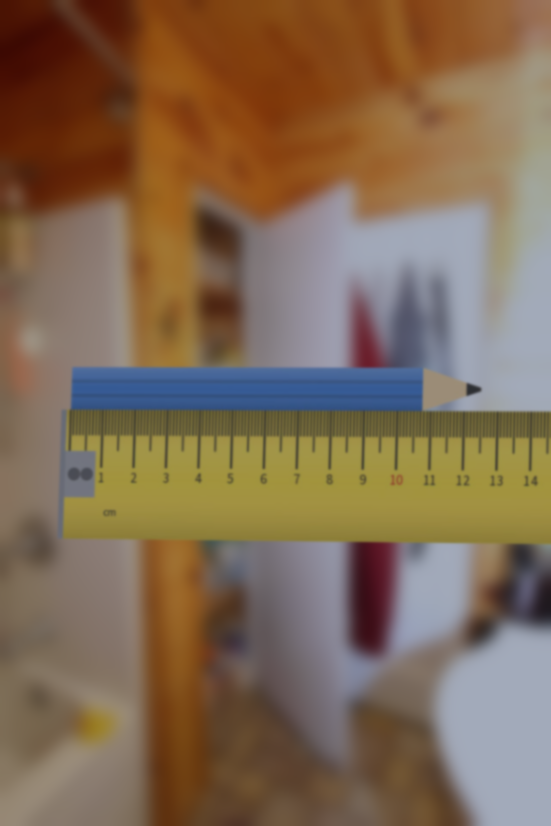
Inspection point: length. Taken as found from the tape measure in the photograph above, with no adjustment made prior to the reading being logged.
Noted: 12.5 cm
